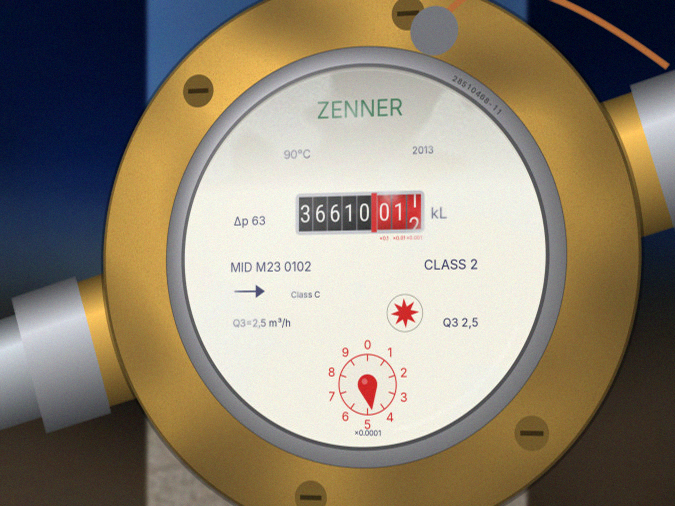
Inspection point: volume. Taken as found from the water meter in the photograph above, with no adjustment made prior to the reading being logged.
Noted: 36610.0114 kL
